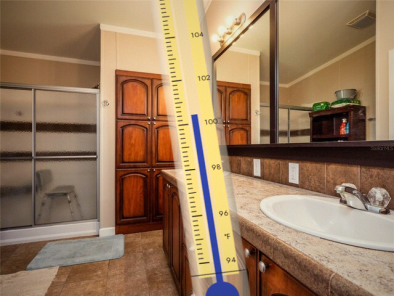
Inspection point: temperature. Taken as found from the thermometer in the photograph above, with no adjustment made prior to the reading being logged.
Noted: 100.4 °F
